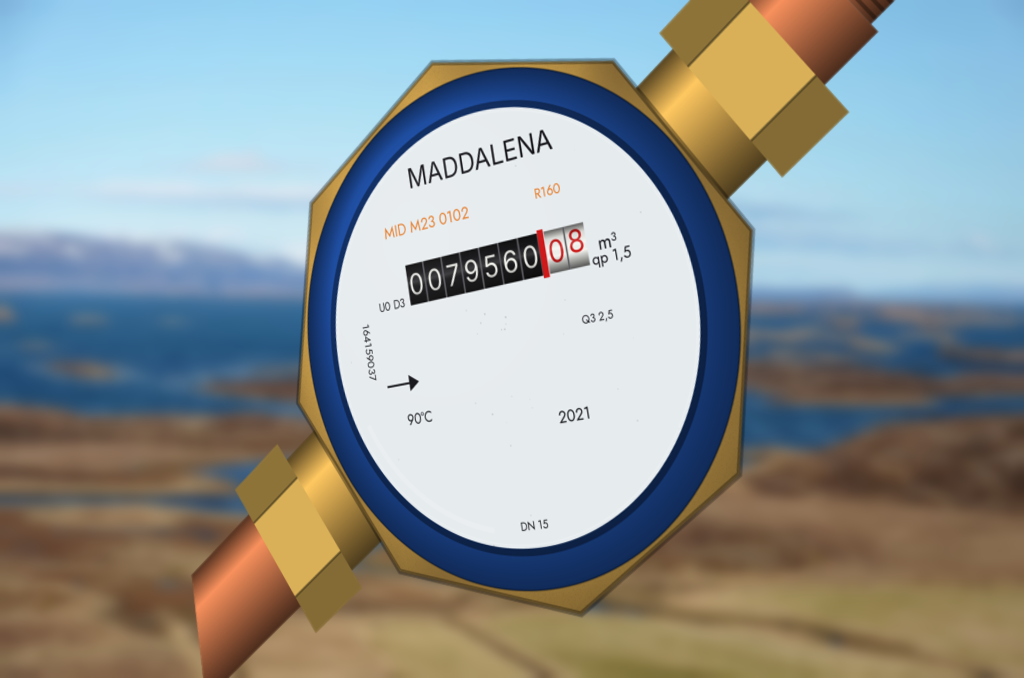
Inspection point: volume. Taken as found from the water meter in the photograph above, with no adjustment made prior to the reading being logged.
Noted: 79560.08 m³
